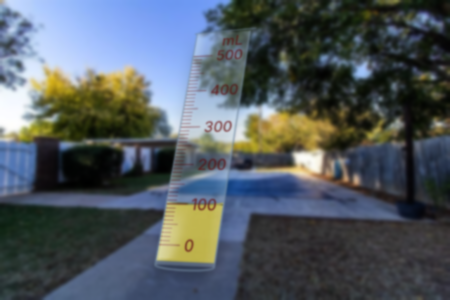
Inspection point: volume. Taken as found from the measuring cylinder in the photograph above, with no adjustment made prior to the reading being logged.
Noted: 100 mL
